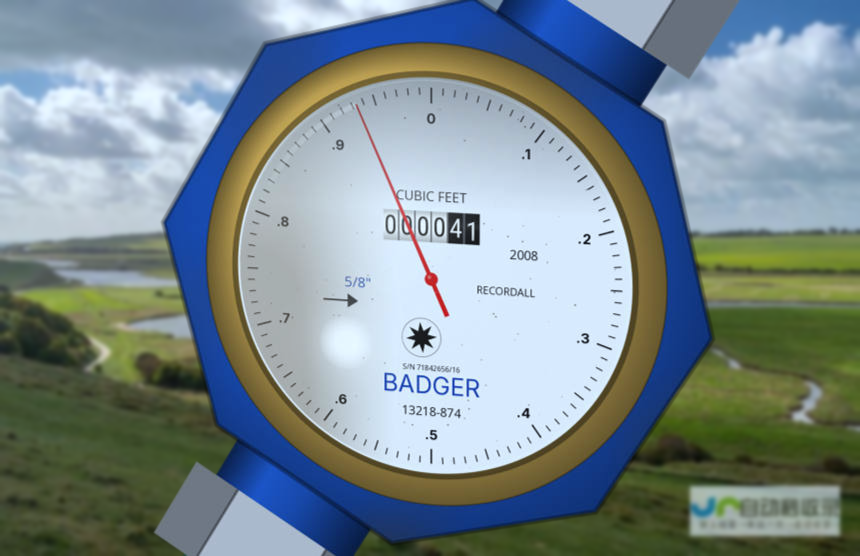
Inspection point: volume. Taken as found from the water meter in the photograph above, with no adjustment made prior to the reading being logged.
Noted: 40.93 ft³
